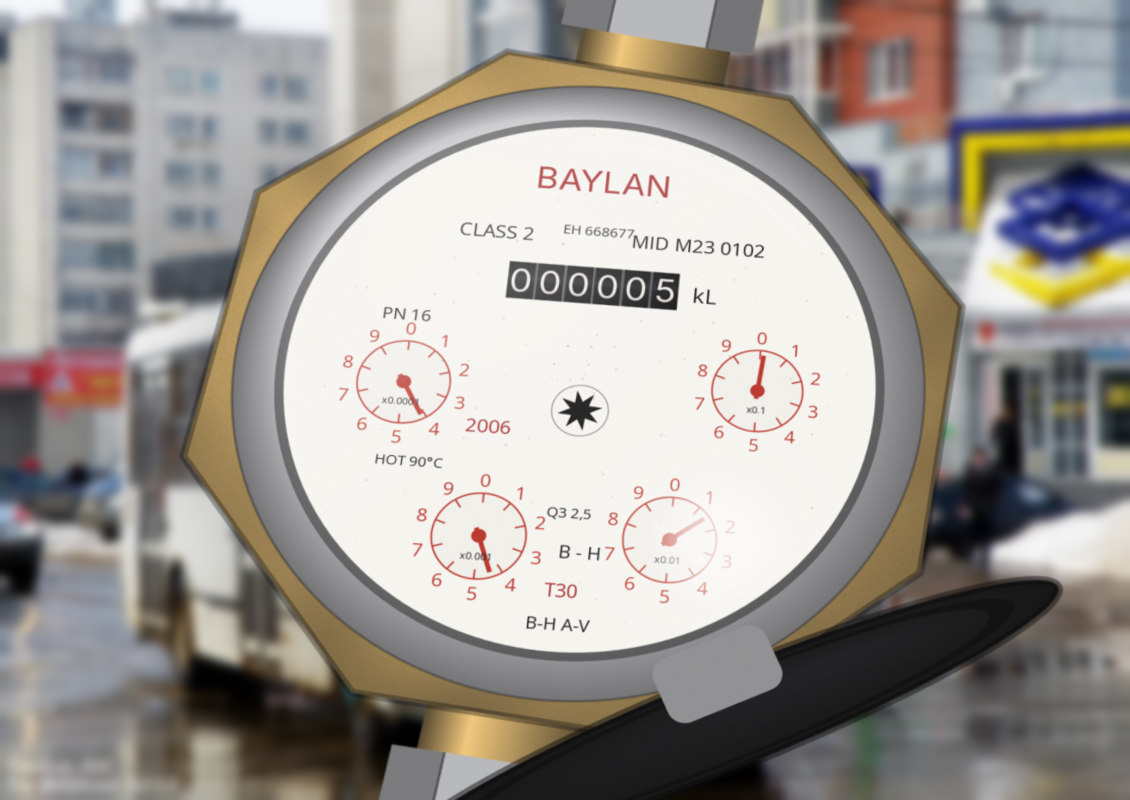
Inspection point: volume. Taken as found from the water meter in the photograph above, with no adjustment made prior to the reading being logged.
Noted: 5.0144 kL
